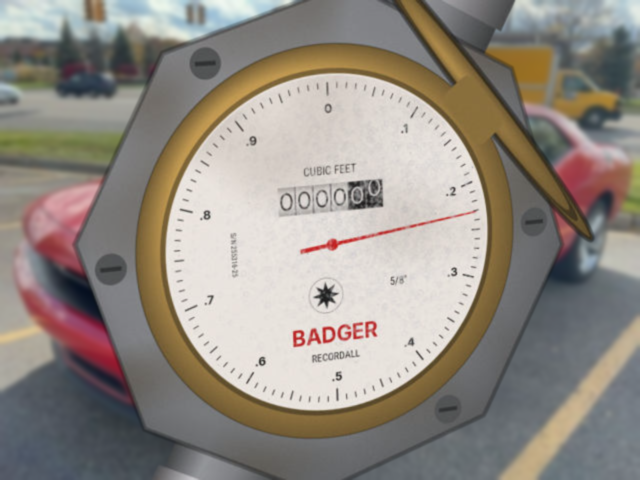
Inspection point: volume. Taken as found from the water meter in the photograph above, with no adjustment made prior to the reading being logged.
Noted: 0.23 ft³
